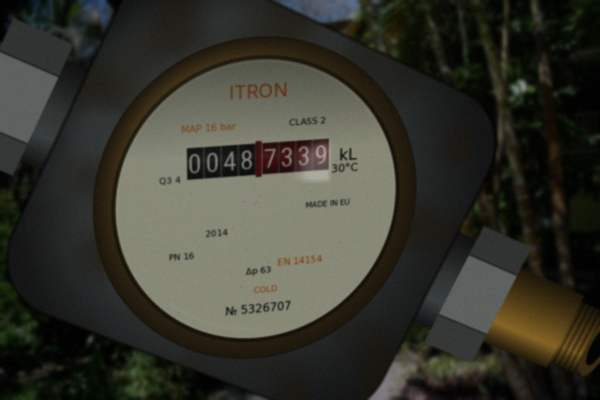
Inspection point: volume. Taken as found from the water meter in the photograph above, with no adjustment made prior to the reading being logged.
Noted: 48.7339 kL
